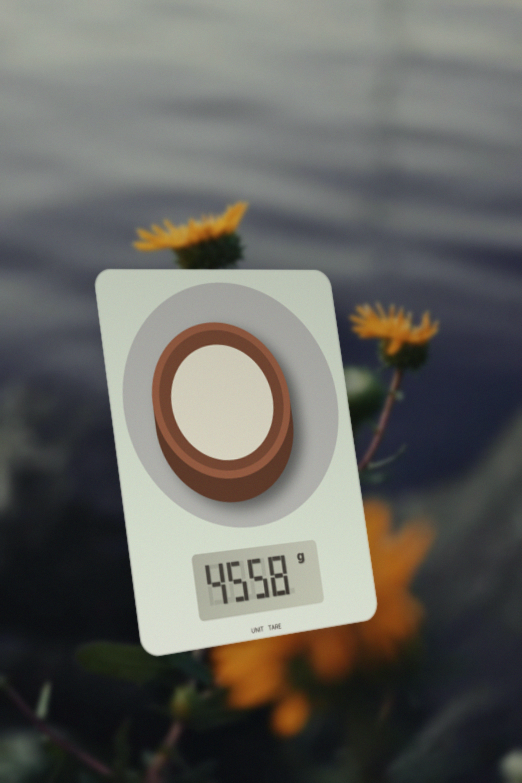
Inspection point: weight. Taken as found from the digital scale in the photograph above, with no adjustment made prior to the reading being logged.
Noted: 4558 g
